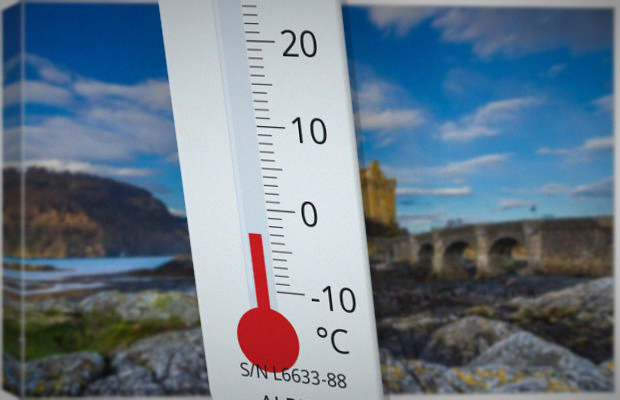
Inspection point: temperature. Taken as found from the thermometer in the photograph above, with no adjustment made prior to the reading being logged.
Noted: -3 °C
